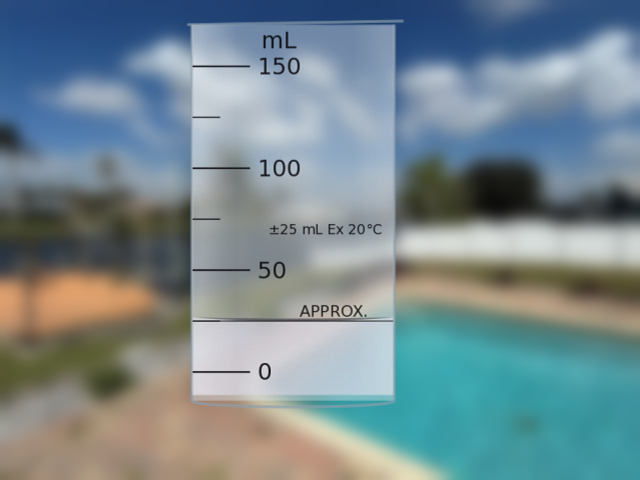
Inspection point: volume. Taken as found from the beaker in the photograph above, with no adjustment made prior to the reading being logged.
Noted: 25 mL
